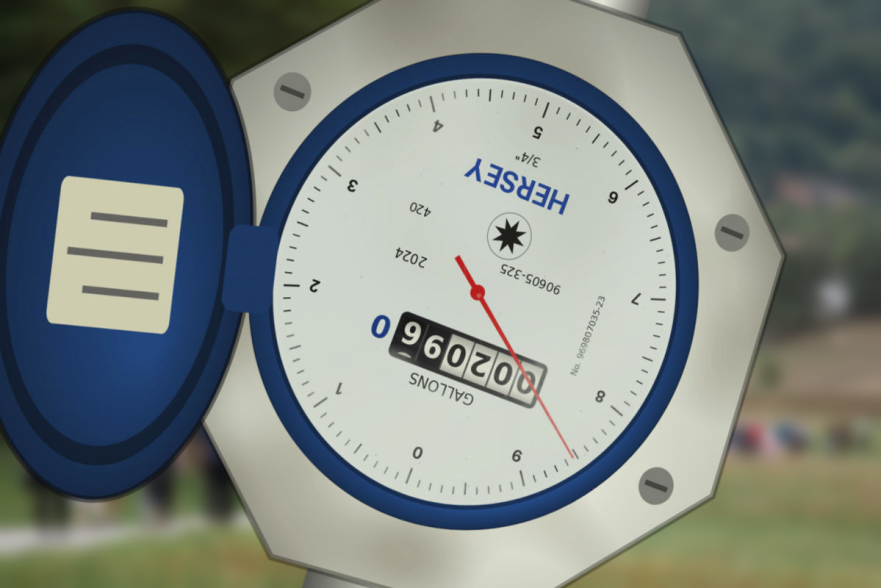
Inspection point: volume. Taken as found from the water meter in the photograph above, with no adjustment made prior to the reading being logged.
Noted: 20958.5 gal
